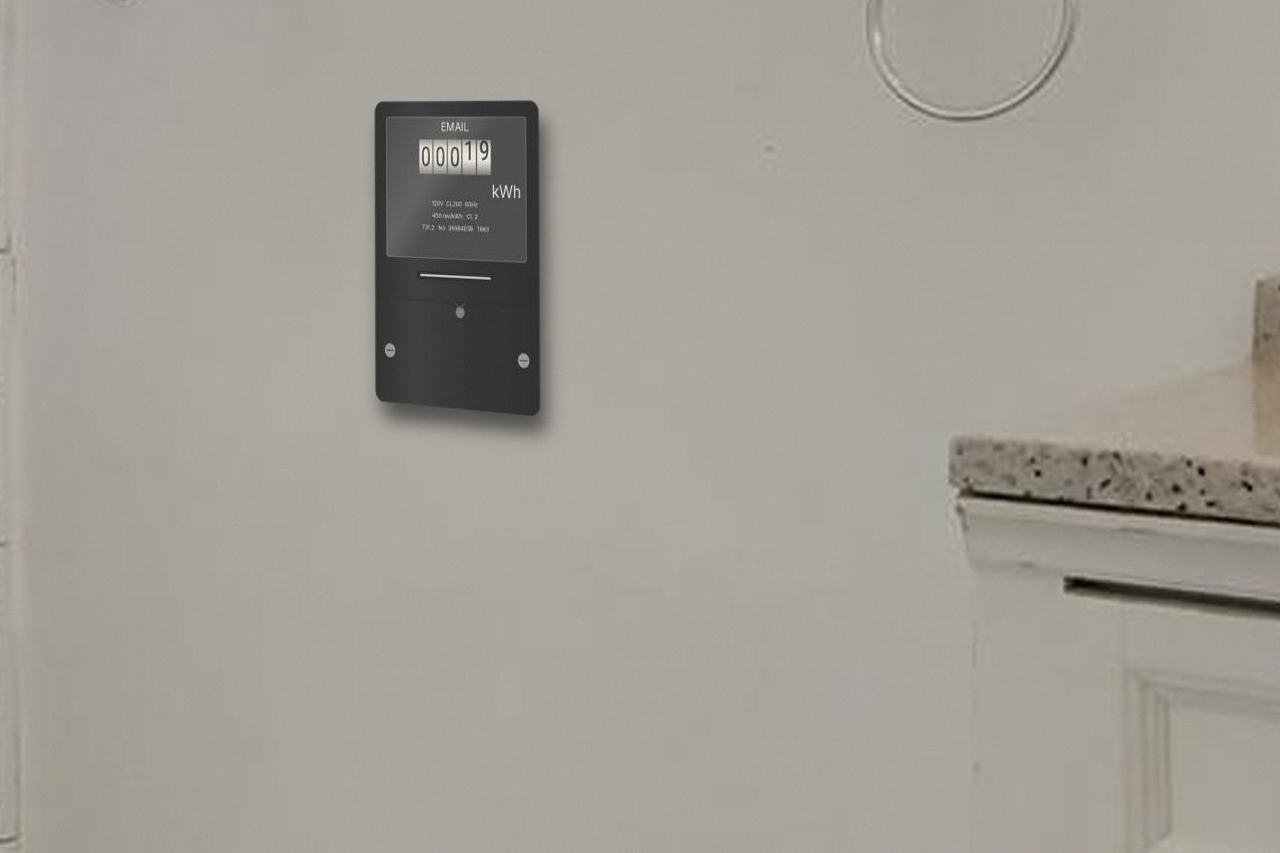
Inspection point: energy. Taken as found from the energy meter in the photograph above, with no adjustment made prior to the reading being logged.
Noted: 19 kWh
